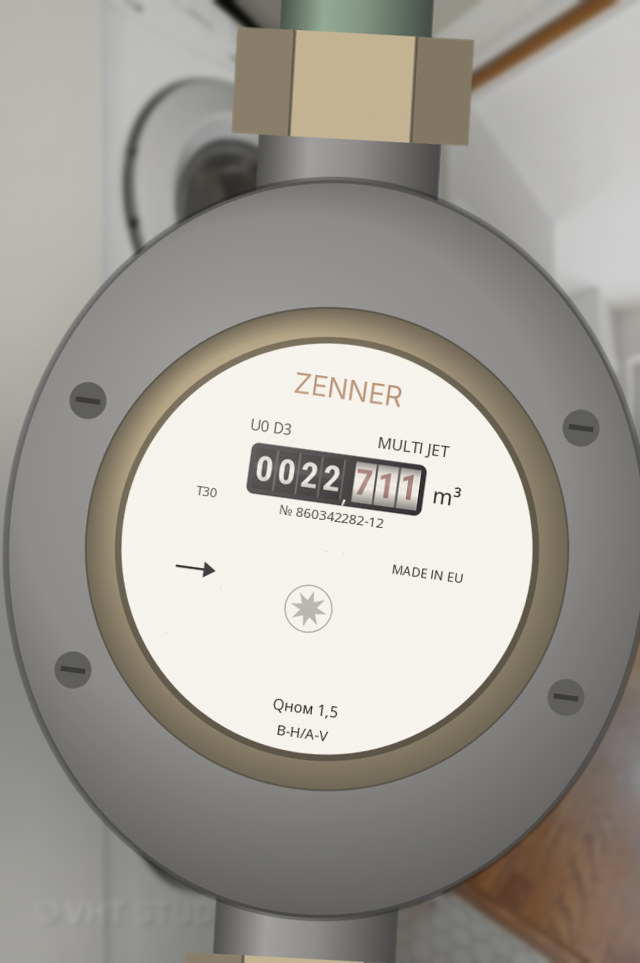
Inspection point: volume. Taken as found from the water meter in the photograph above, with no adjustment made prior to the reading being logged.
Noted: 22.711 m³
